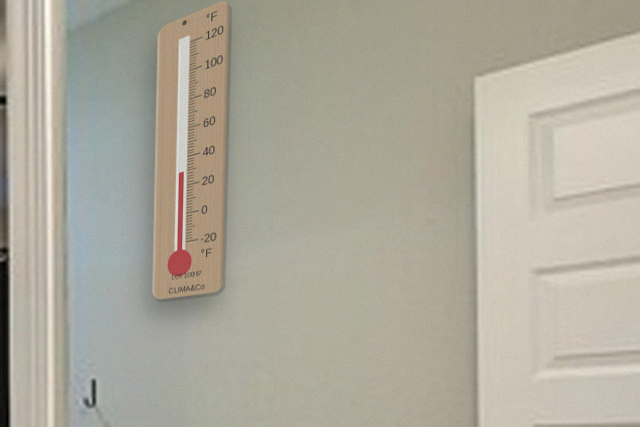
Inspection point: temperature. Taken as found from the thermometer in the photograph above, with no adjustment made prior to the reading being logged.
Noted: 30 °F
